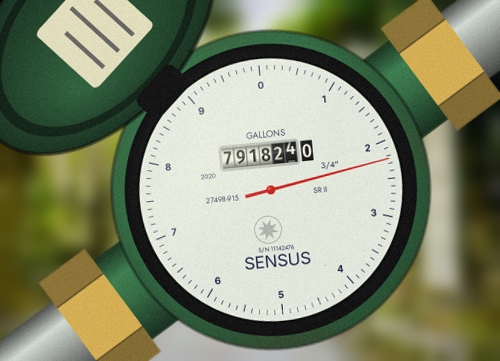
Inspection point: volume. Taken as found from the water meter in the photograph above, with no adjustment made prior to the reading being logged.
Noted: 7918242.2 gal
